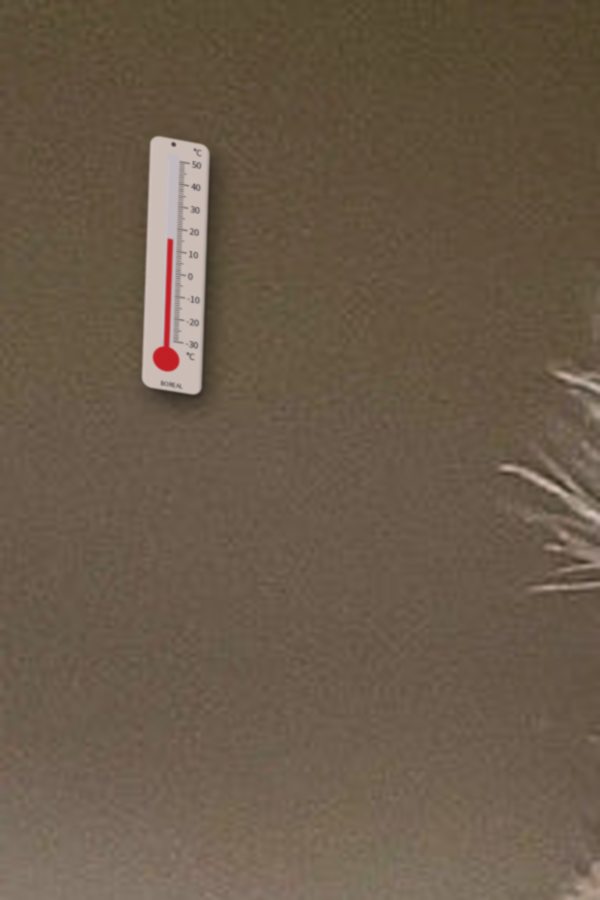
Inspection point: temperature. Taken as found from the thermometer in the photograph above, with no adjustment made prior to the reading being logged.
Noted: 15 °C
